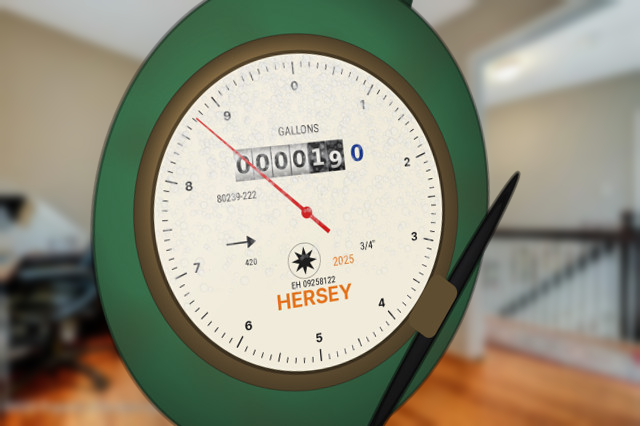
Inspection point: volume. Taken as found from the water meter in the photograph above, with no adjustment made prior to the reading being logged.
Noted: 188.7 gal
